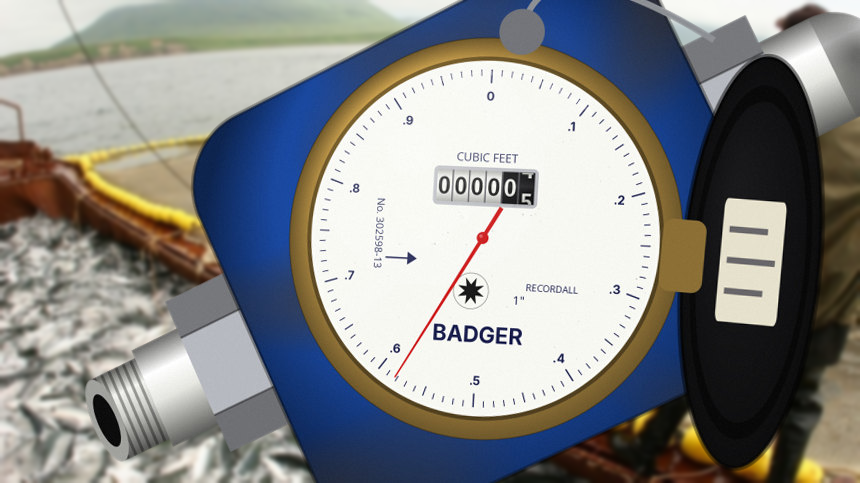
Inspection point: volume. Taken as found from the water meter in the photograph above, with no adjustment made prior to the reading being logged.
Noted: 4.58 ft³
